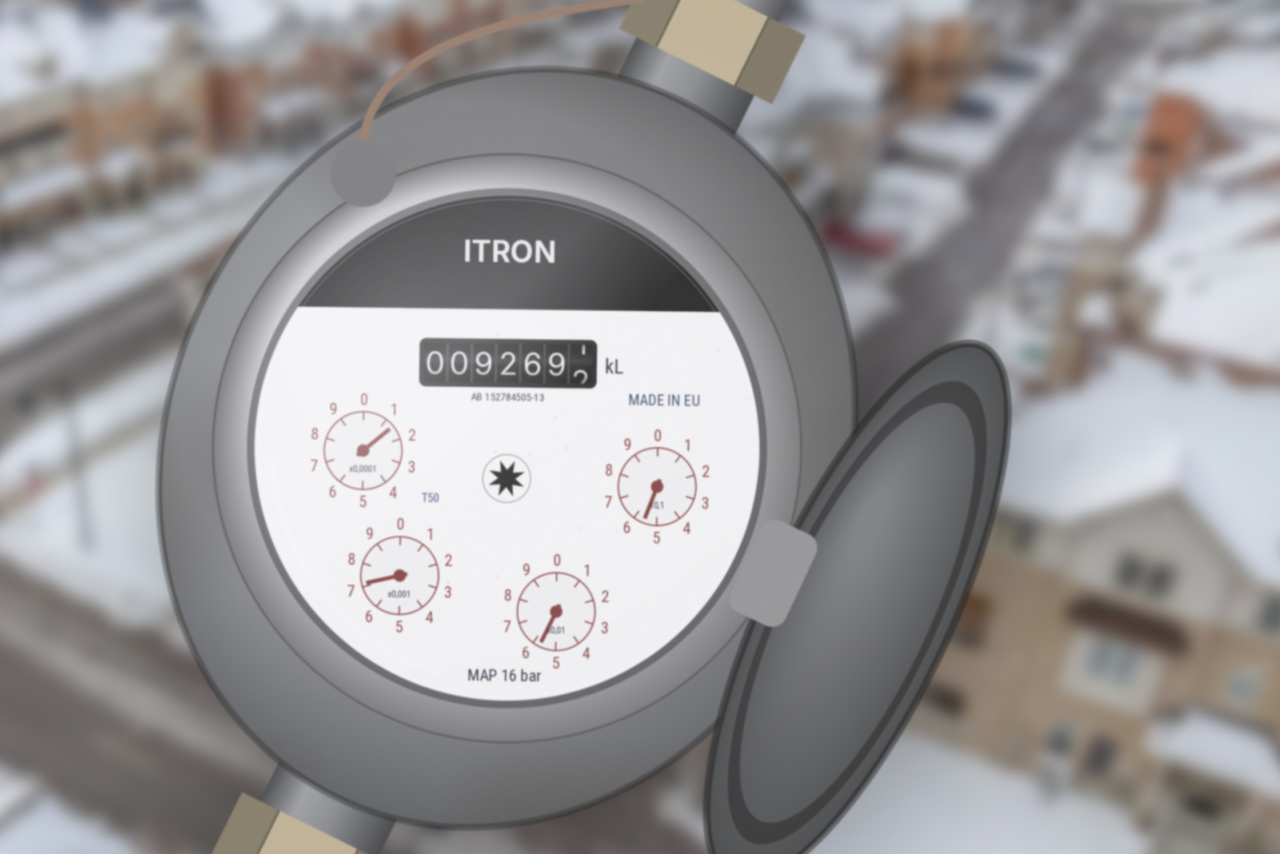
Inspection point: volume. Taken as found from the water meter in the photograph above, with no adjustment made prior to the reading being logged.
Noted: 92691.5571 kL
